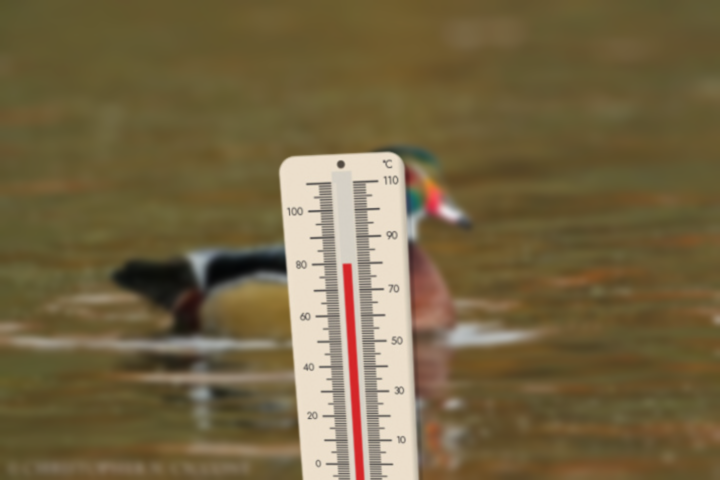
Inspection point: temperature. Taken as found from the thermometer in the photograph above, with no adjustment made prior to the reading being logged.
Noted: 80 °C
